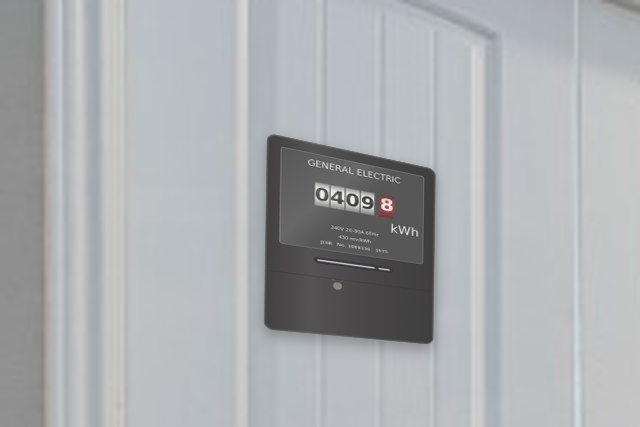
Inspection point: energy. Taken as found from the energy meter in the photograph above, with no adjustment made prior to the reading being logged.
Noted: 409.8 kWh
